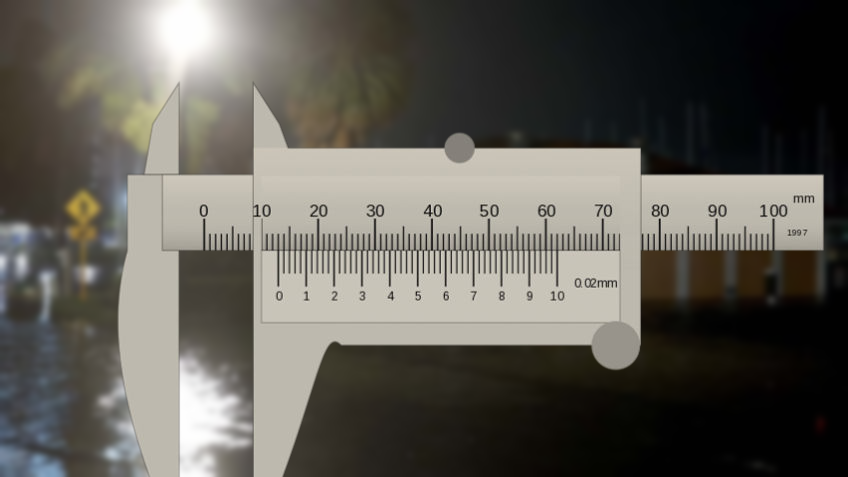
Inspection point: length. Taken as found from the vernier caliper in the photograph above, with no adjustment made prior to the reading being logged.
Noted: 13.0 mm
